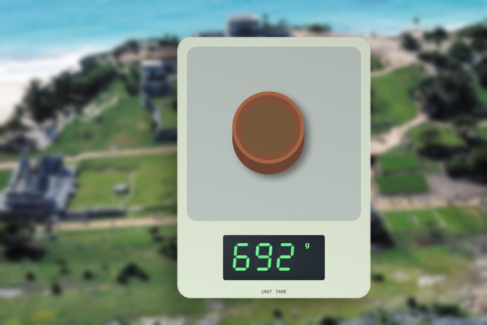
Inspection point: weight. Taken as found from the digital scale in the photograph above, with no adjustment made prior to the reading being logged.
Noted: 692 g
